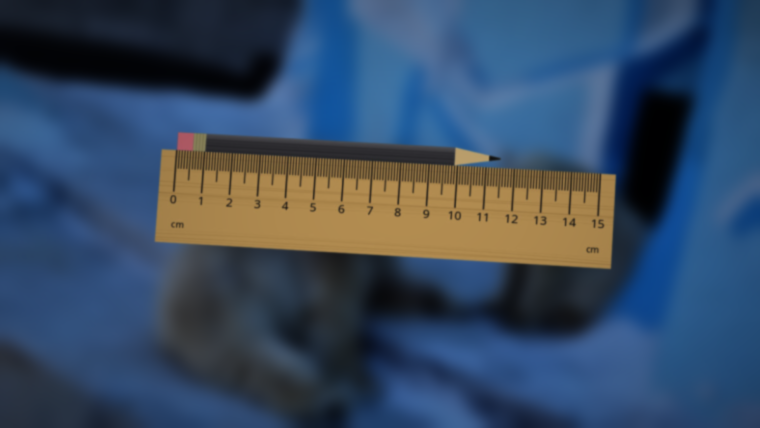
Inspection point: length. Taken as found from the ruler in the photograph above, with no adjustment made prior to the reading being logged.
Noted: 11.5 cm
